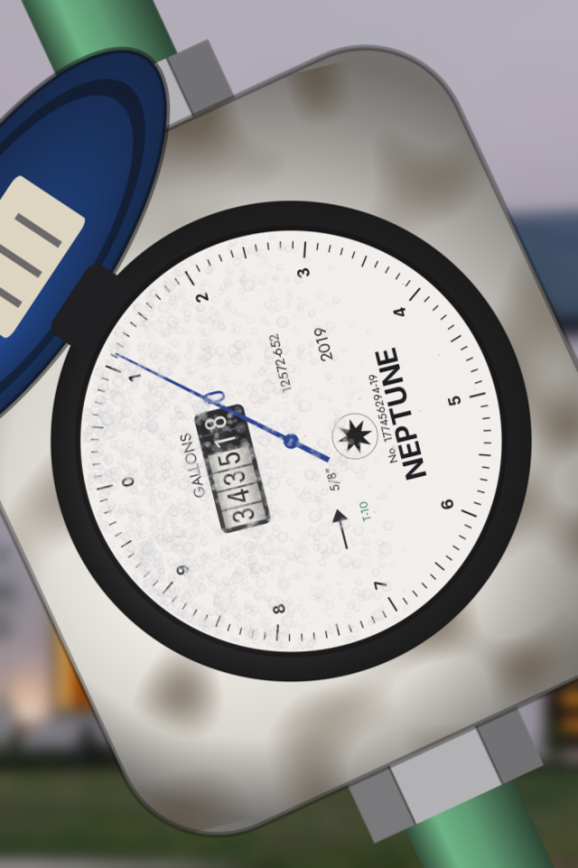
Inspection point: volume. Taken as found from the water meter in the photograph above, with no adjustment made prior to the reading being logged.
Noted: 3435181.1 gal
